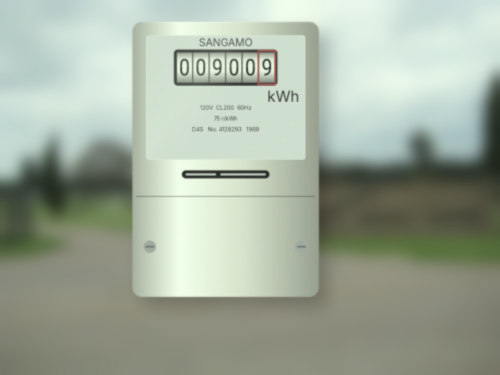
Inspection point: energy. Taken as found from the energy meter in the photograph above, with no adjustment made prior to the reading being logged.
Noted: 900.9 kWh
